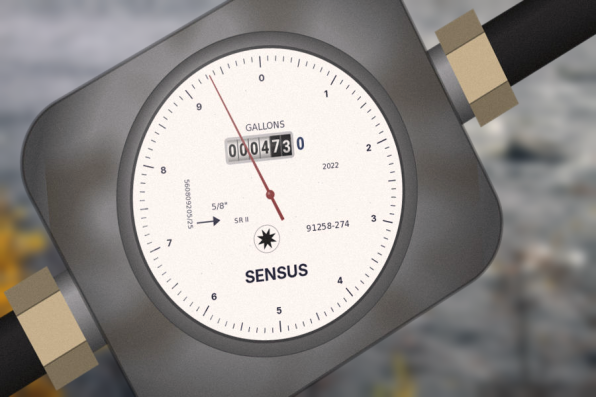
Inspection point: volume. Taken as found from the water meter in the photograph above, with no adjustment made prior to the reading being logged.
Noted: 4729.3 gal
